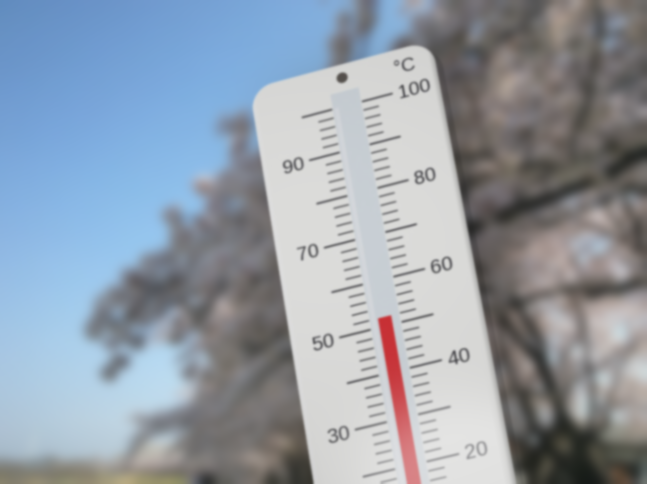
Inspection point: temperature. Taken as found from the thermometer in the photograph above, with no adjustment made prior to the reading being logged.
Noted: 52 °C
